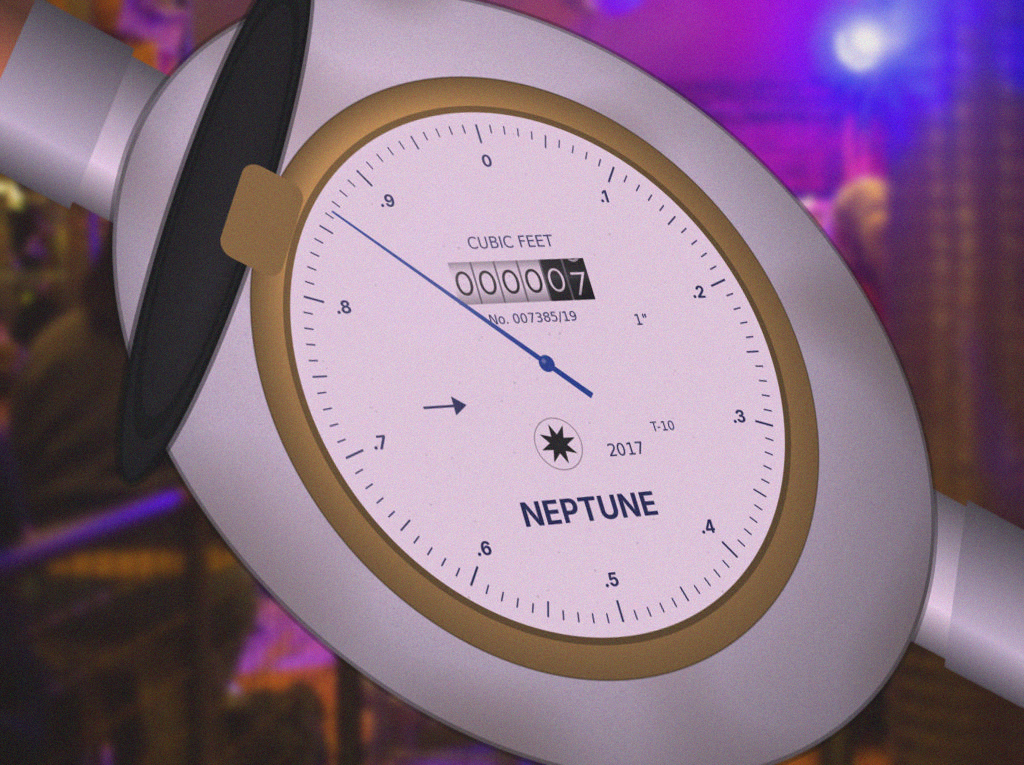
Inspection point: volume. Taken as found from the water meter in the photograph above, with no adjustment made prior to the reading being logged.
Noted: 6.86 ft³
